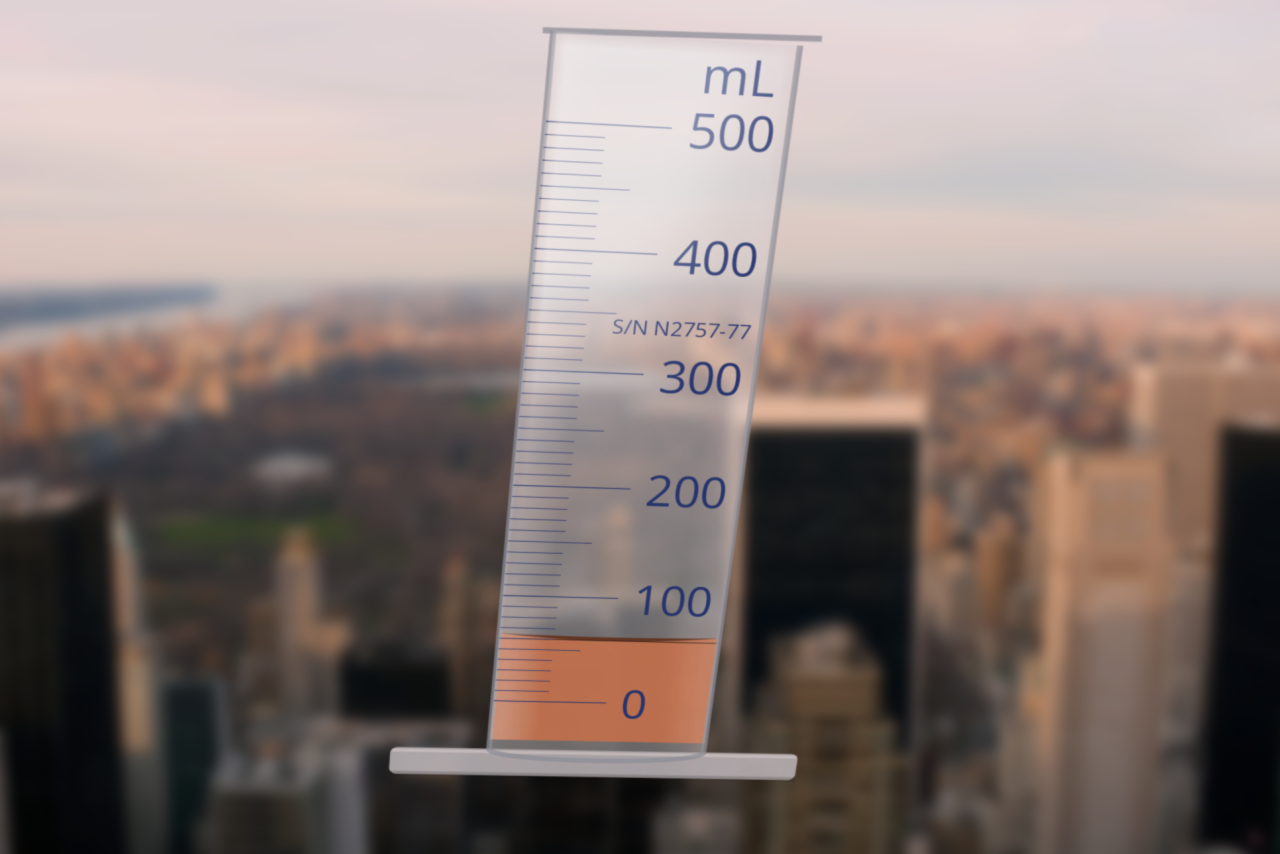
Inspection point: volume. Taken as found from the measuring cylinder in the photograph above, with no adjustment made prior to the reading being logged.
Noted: 60 mL
